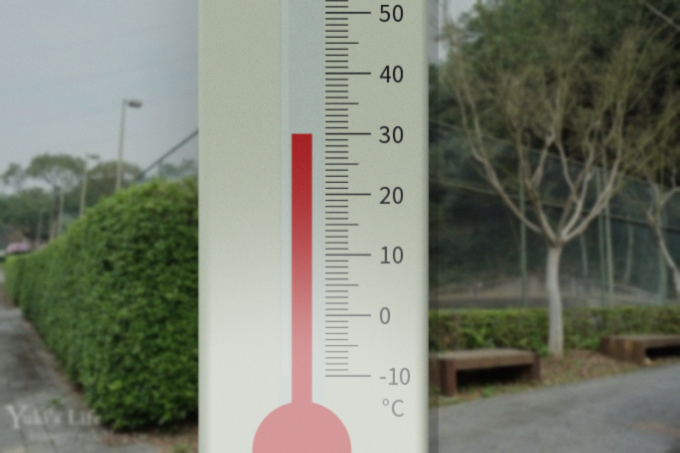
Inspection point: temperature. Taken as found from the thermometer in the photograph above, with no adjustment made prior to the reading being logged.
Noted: 30 °C
